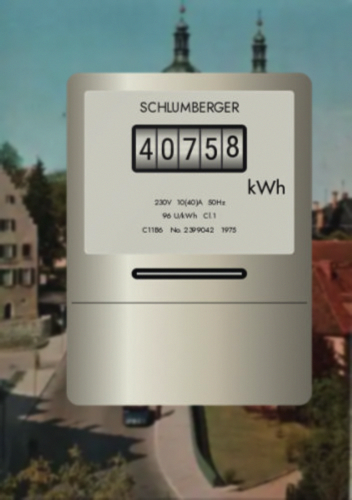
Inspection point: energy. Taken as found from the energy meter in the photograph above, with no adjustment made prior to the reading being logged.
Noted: 40758 kWh
